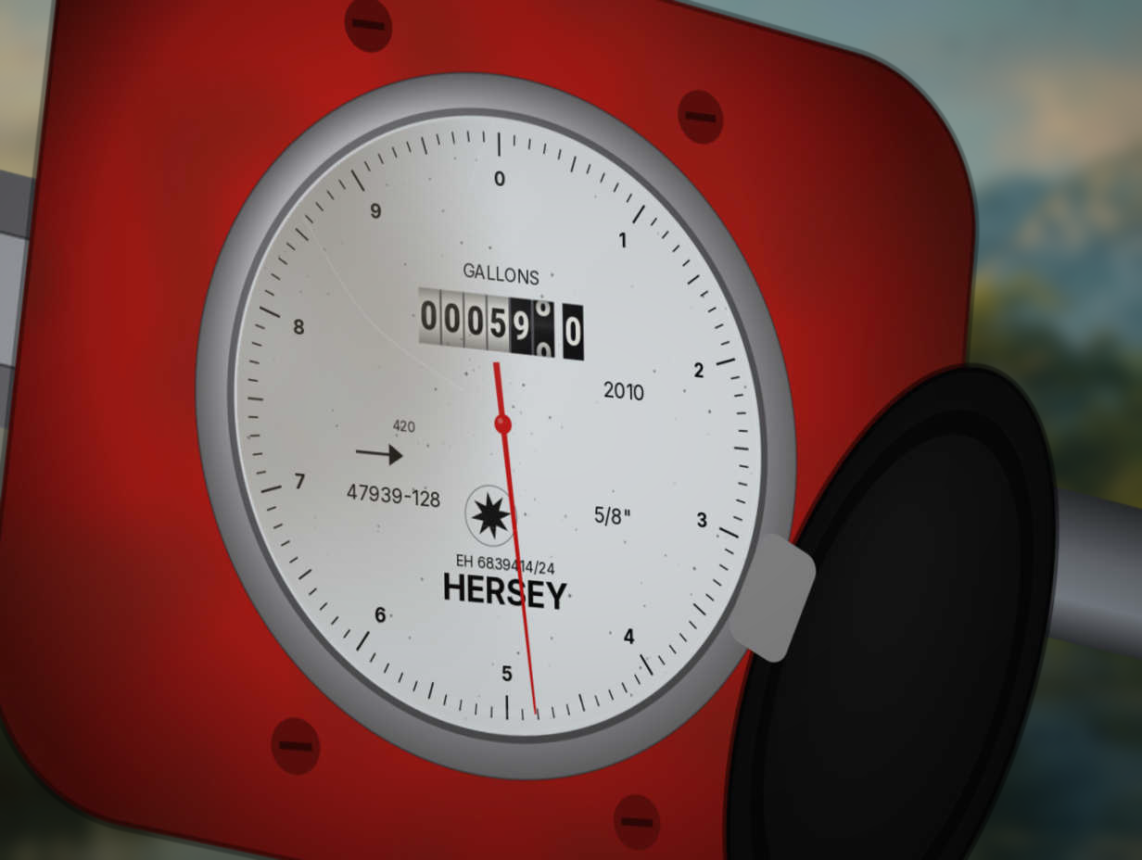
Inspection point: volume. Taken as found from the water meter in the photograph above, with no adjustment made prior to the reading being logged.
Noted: 5984.8 gal
